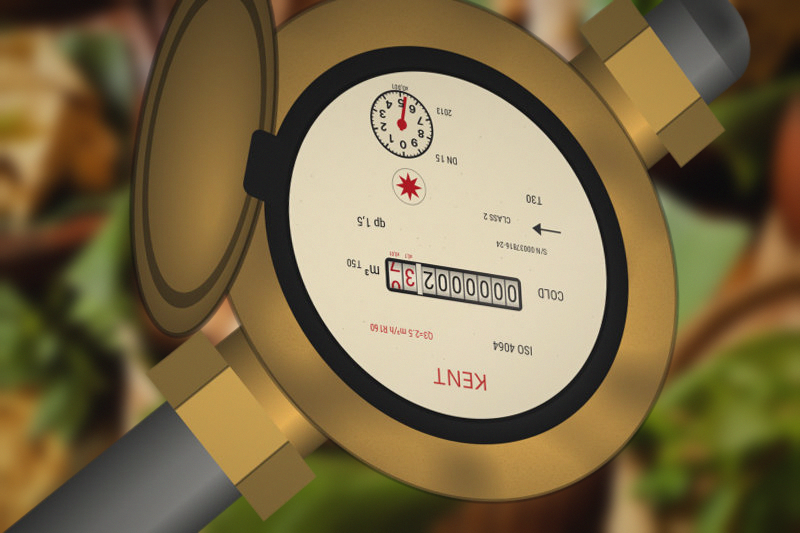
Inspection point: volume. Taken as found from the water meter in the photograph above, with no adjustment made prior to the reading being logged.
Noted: 2.365 m³
